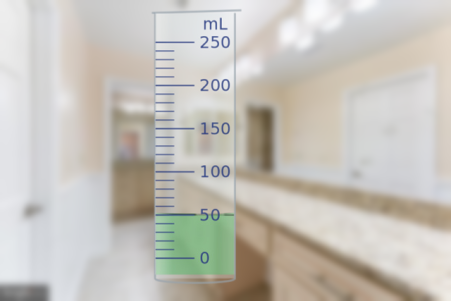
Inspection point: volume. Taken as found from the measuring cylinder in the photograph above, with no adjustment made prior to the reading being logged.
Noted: 50 mL
